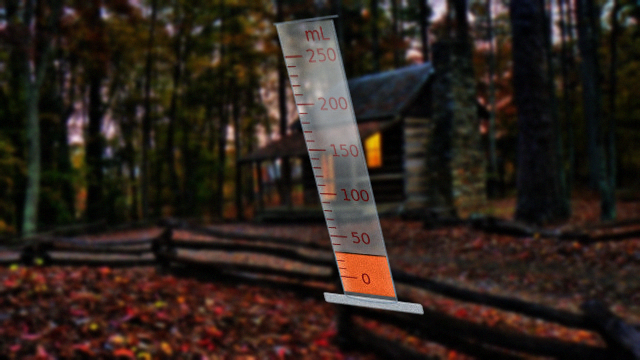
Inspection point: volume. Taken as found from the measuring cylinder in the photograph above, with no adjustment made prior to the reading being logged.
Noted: 30 mL
